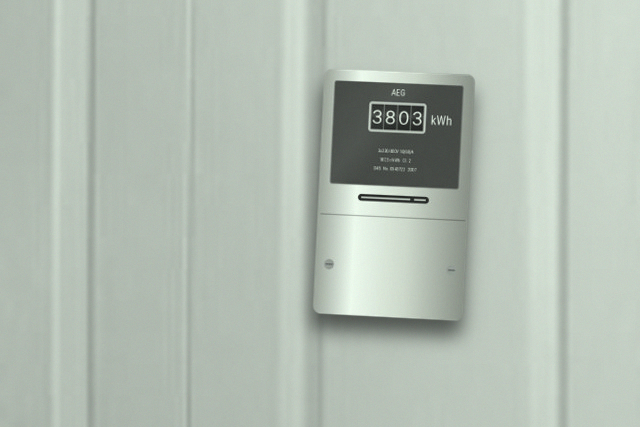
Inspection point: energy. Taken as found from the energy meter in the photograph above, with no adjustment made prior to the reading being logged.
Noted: 3803 kWh
